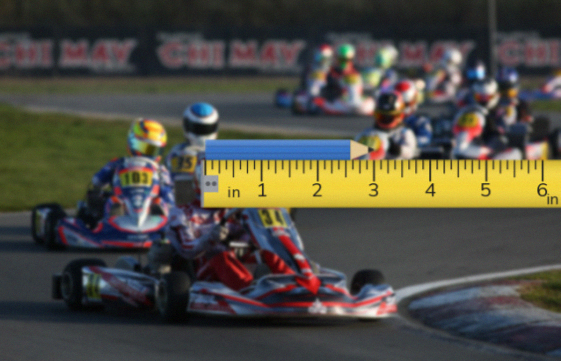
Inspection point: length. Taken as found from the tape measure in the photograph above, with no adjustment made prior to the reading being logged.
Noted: 3 in
